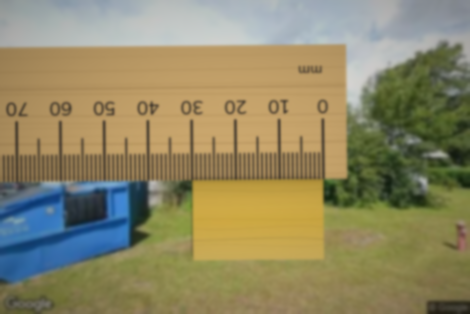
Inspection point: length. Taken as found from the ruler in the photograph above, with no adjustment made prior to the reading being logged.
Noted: 30 mm
